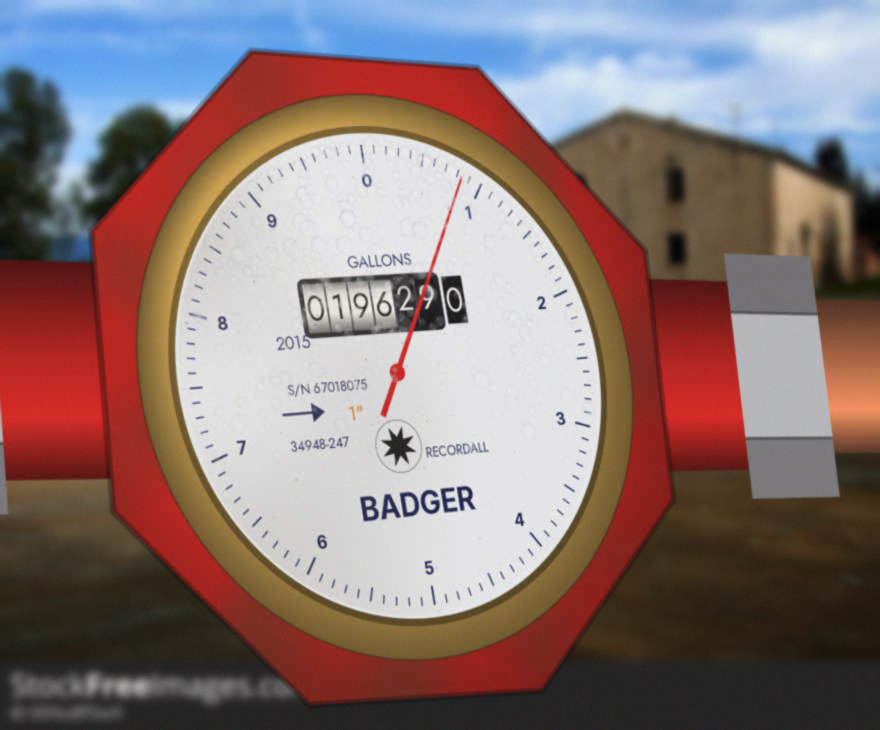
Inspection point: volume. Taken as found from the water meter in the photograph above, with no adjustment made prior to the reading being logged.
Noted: 196290.8 gal
